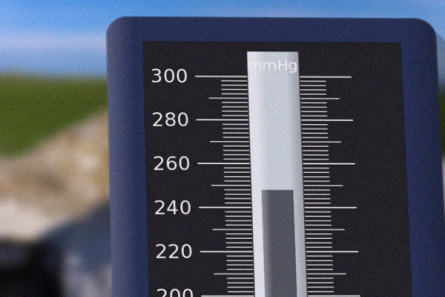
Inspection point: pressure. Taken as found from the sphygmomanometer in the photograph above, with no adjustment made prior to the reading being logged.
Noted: 248 mmHg
